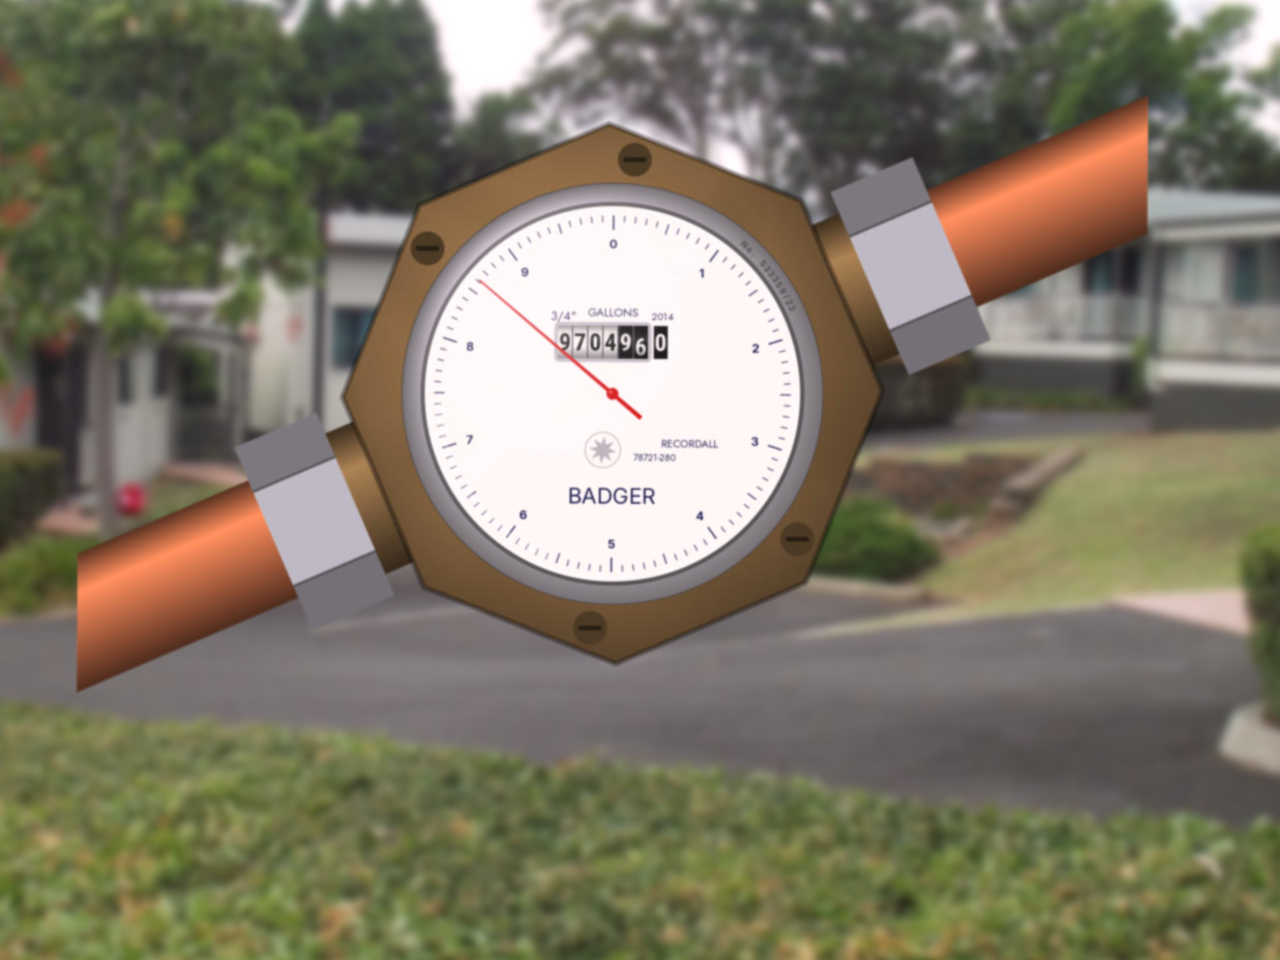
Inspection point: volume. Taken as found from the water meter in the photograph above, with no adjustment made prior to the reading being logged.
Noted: 9704958.6 gal
